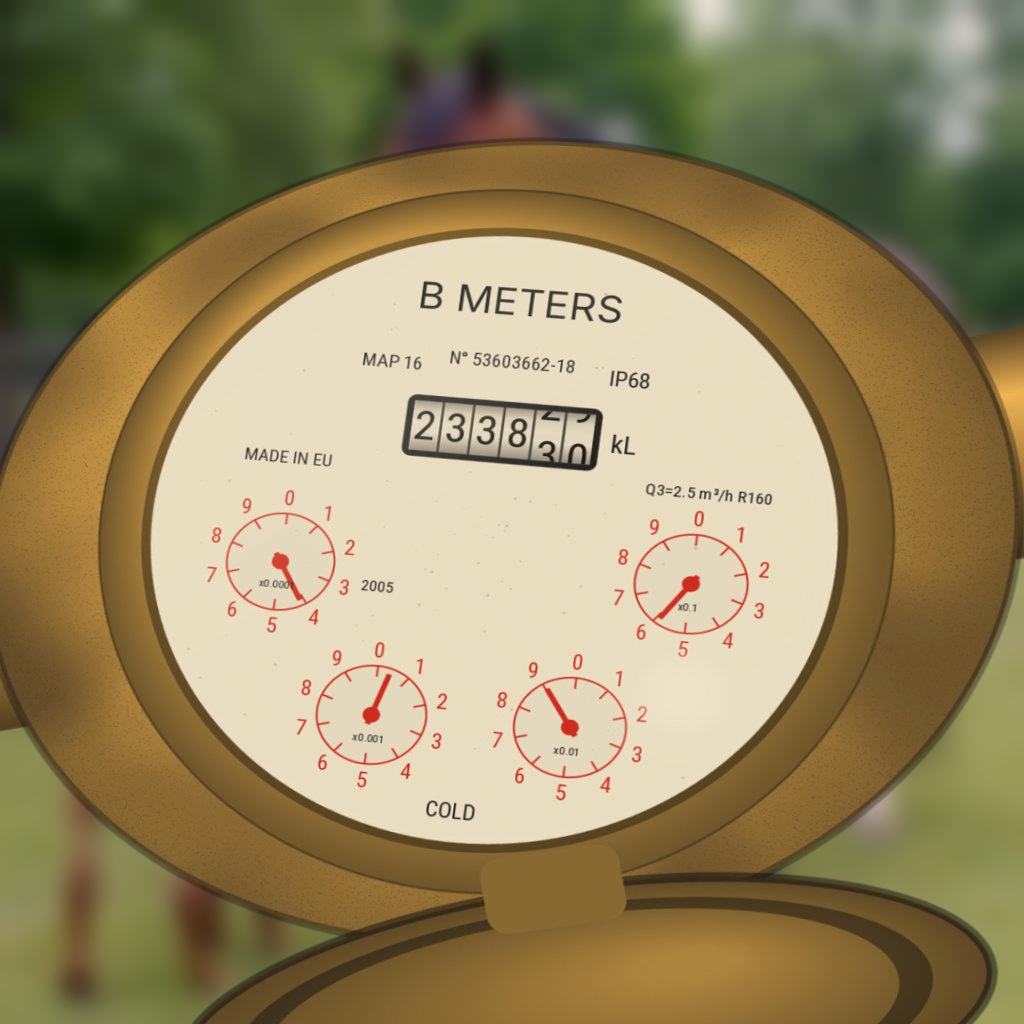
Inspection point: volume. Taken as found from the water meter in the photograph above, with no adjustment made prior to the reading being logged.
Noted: 233829.5904 kL
